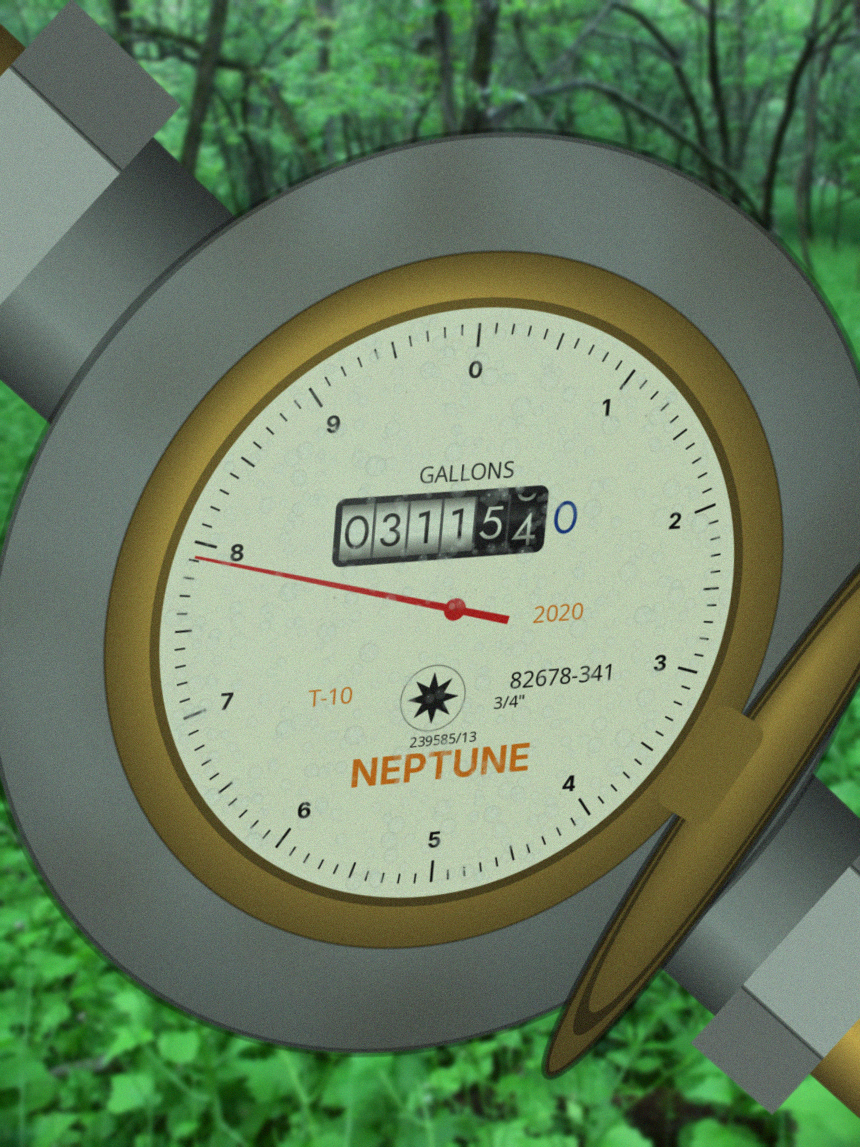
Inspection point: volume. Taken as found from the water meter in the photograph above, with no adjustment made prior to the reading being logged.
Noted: 311537.9 gal
